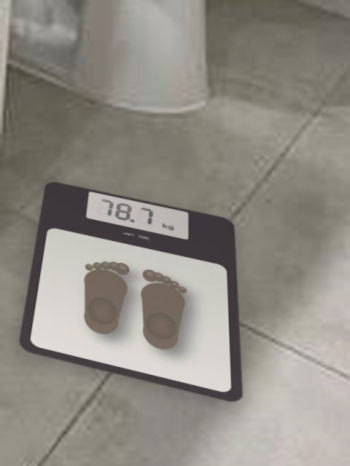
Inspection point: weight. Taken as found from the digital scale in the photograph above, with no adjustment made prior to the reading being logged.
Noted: 78.7 kg
